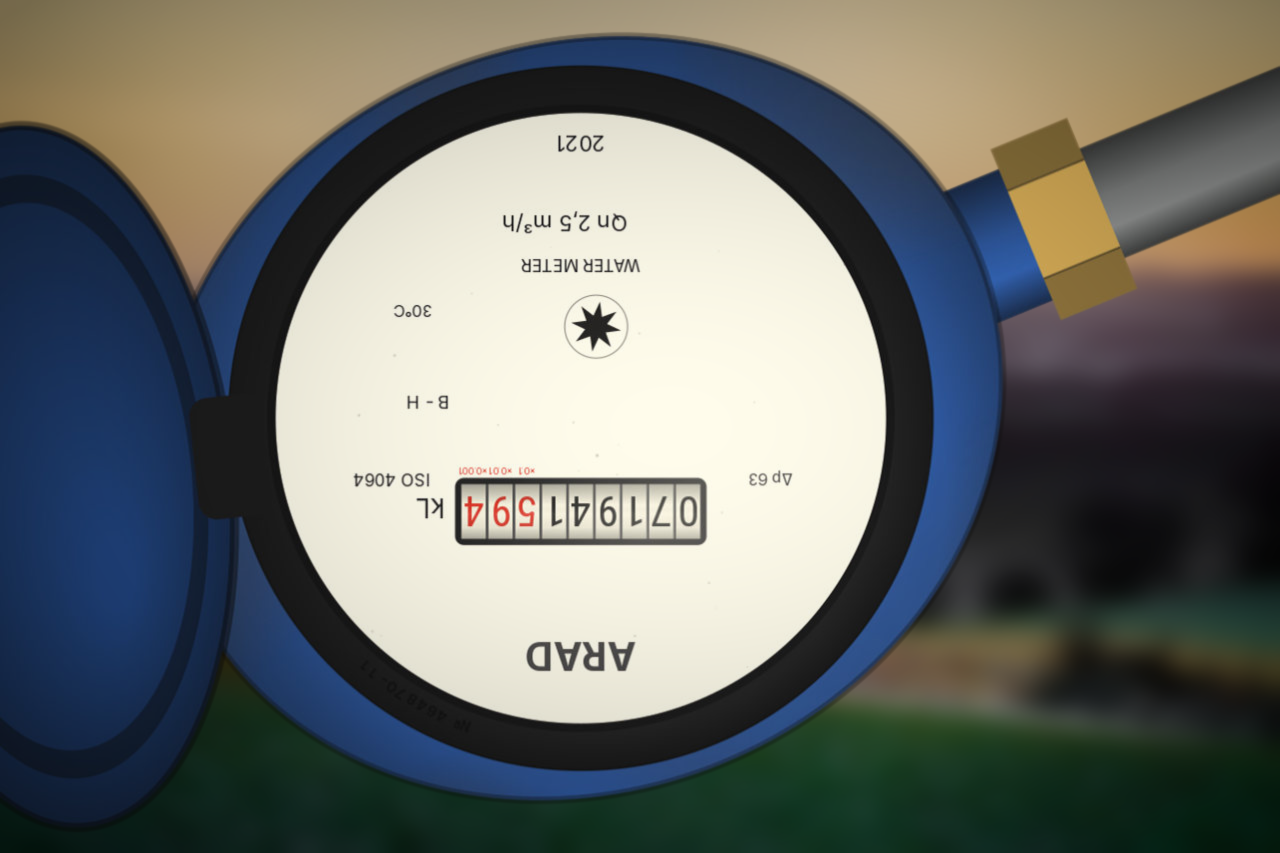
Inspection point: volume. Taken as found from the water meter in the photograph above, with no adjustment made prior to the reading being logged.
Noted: 71941.594 kL
